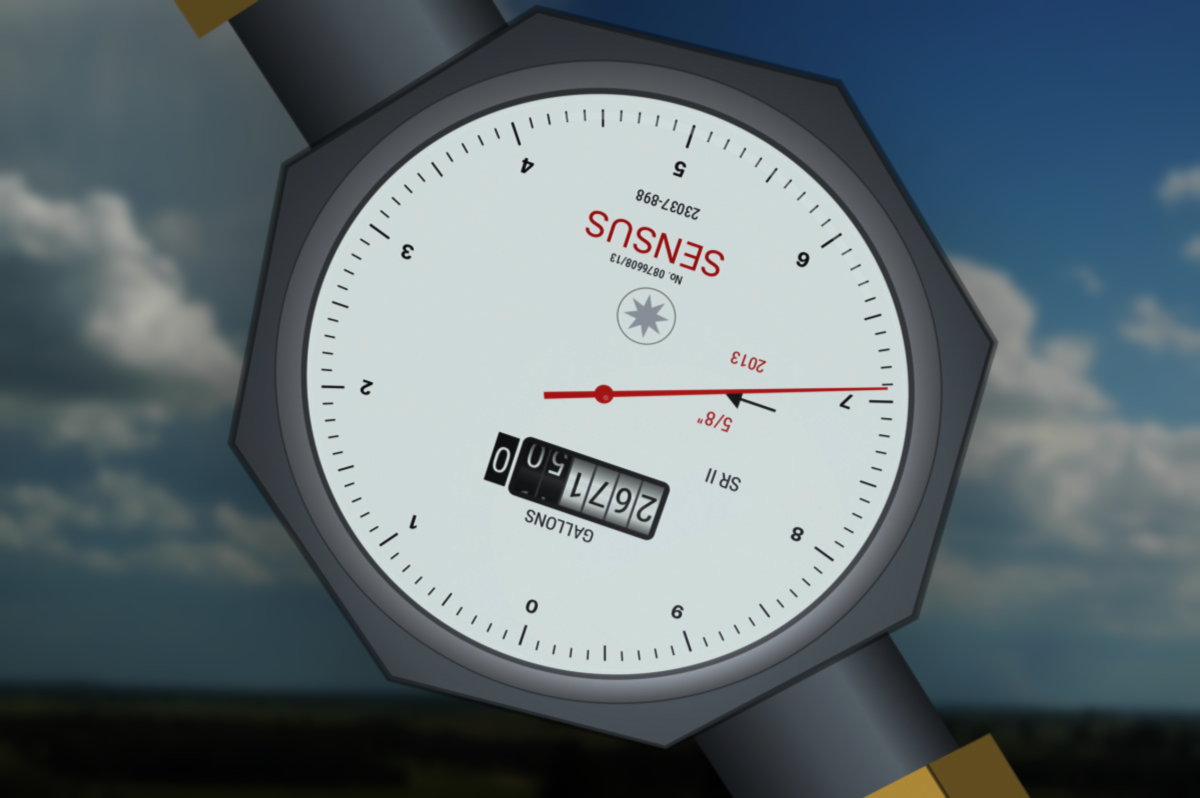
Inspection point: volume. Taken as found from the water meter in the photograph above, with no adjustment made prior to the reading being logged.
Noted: 2671496.9 gal
